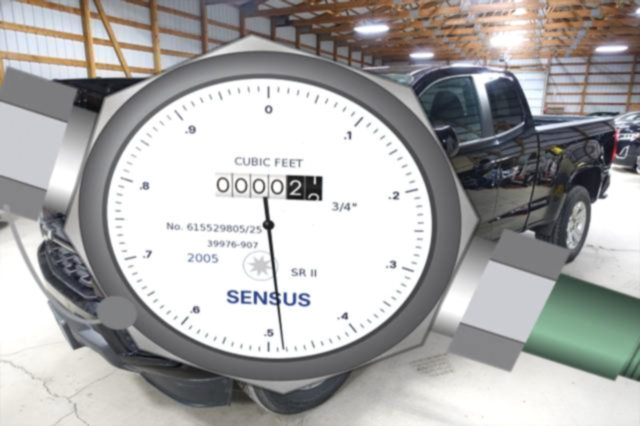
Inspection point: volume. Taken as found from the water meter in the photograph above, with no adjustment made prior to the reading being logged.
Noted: 21.48 ft³
